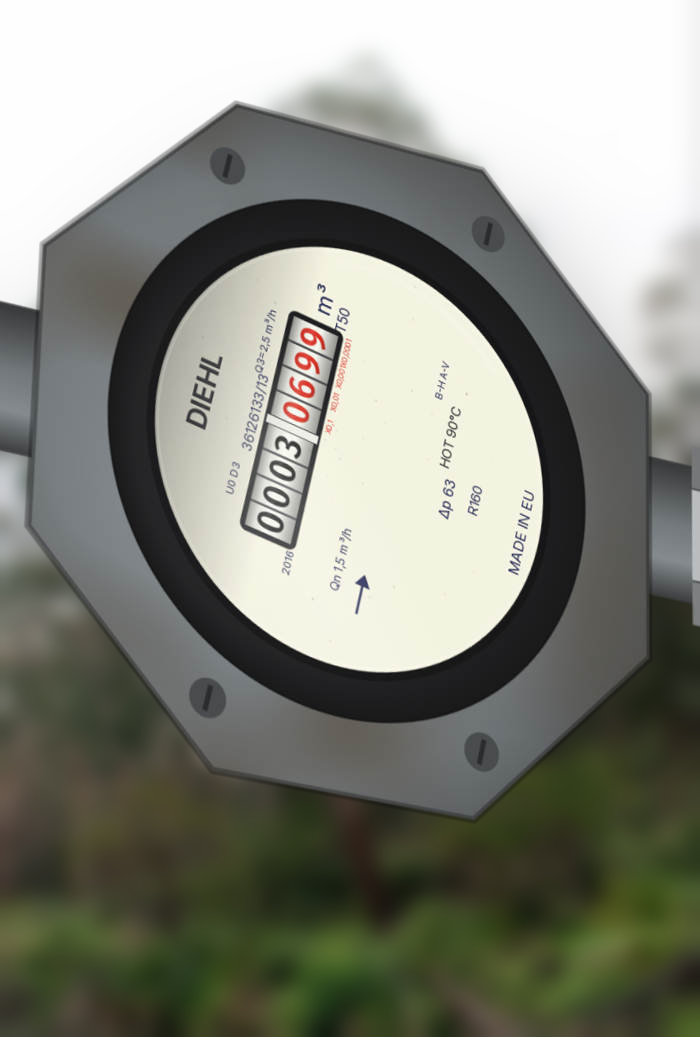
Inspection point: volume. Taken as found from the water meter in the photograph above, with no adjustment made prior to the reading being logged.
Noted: 3.0699 m³
